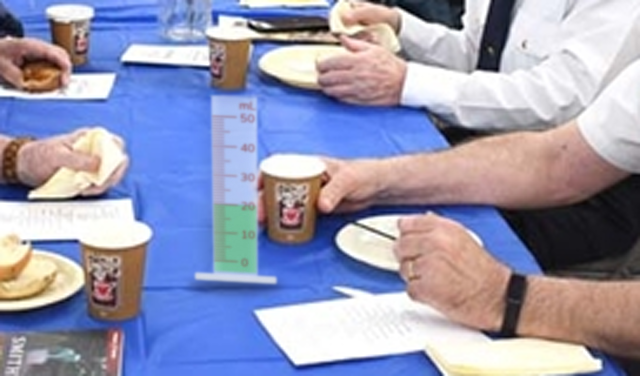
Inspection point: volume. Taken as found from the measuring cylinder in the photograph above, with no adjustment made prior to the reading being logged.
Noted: 20 mL
